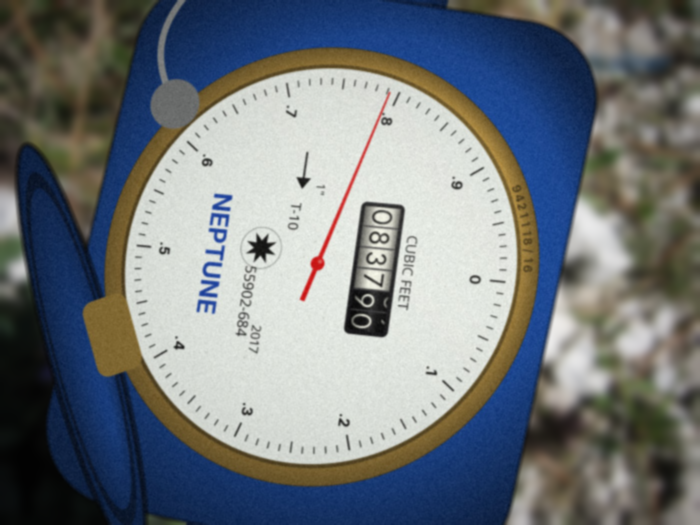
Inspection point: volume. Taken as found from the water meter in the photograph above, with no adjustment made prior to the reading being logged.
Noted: 83789.79 ft³
